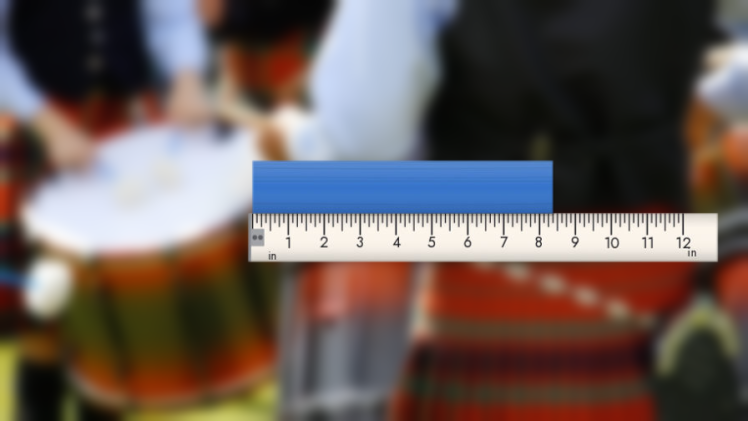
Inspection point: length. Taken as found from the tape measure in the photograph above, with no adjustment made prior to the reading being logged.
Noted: 8.375 in
